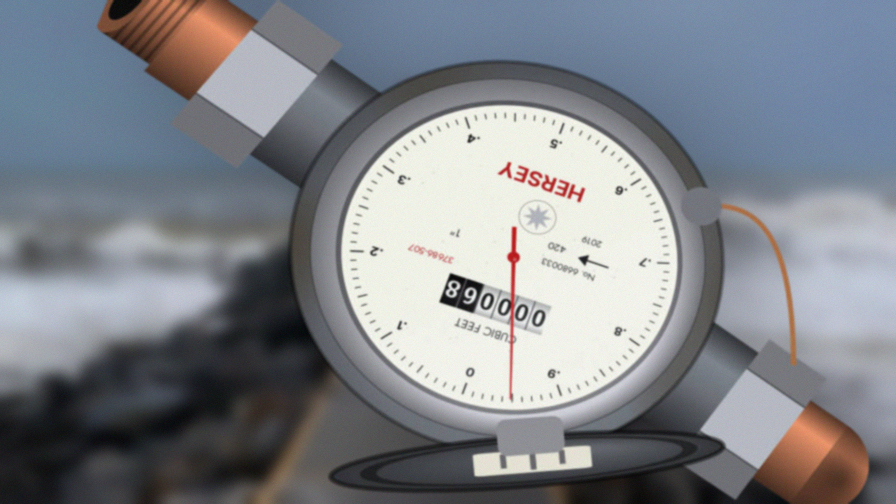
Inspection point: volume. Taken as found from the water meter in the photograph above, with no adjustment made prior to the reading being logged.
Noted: 67.95 ft³
